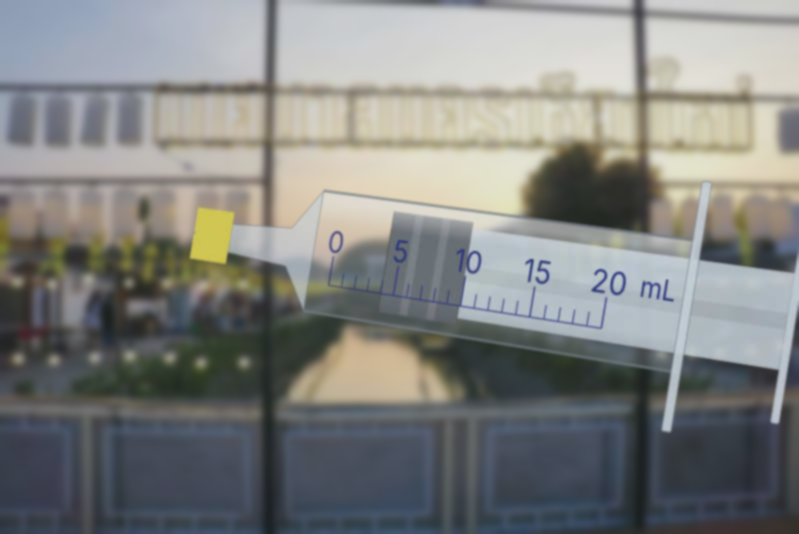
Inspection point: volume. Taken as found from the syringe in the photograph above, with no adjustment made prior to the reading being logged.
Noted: 4 mL
